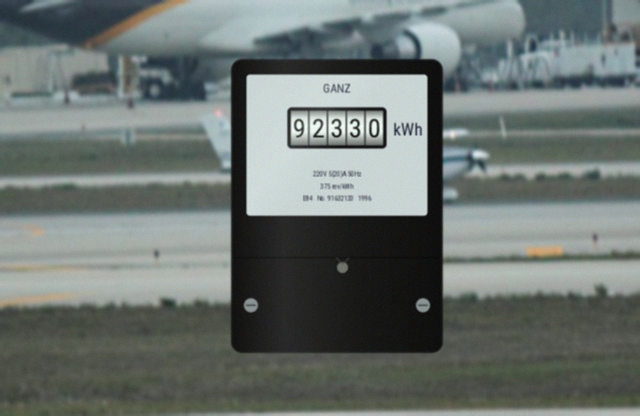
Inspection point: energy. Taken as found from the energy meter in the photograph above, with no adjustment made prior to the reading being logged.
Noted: 92330 kWh
